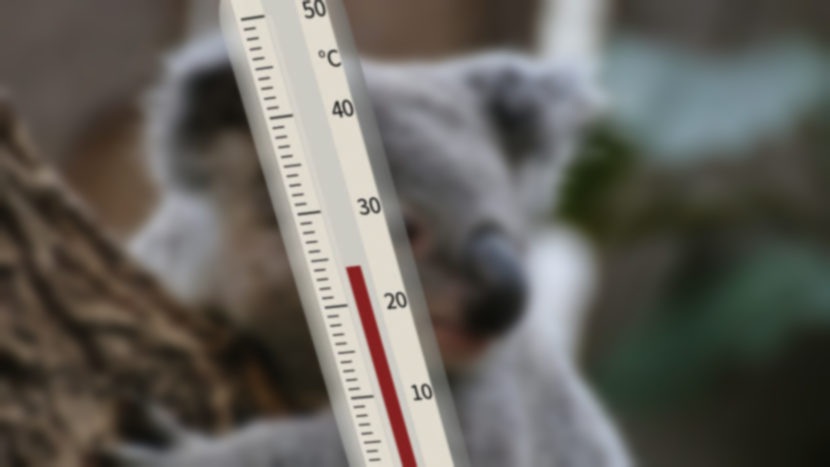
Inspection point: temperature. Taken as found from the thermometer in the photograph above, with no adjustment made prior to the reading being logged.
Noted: 24 °C
